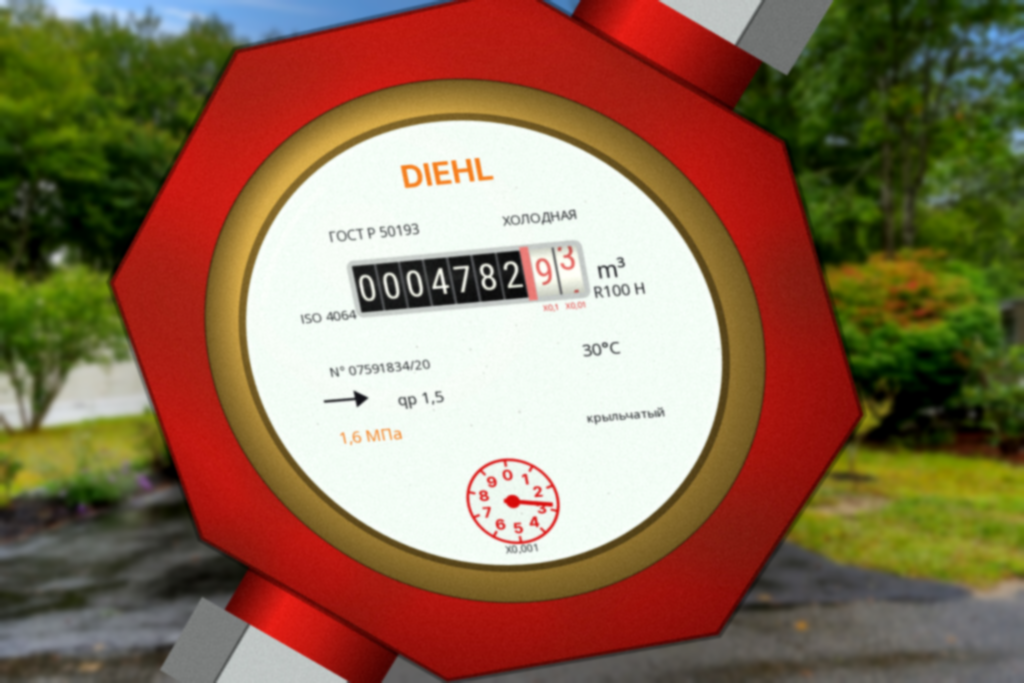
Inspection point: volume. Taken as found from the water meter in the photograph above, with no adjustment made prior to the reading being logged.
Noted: 4782.932 m³
